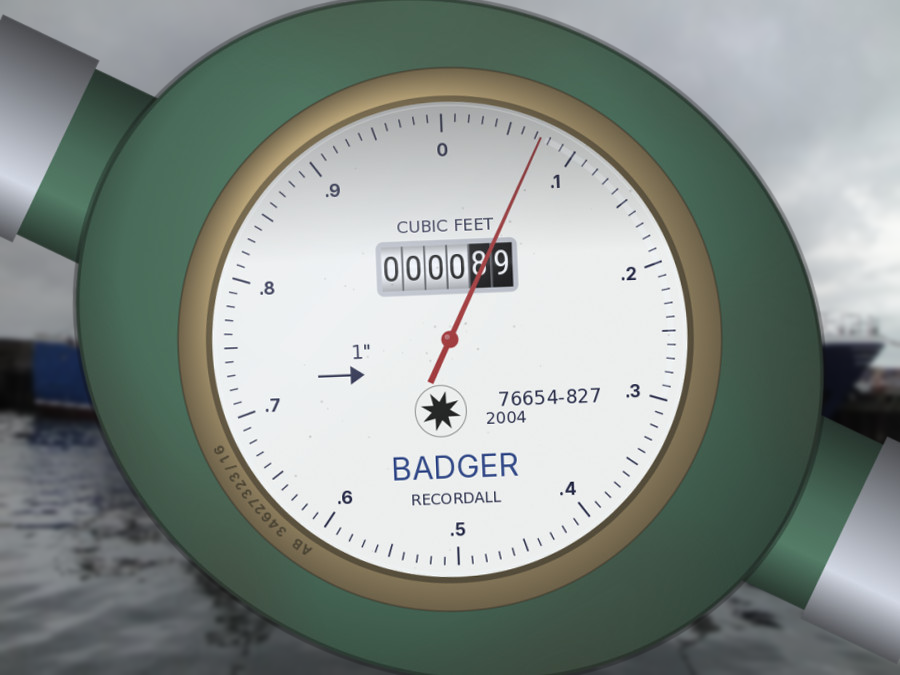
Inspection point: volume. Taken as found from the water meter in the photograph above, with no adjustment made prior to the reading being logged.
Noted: 89.07 ft³
